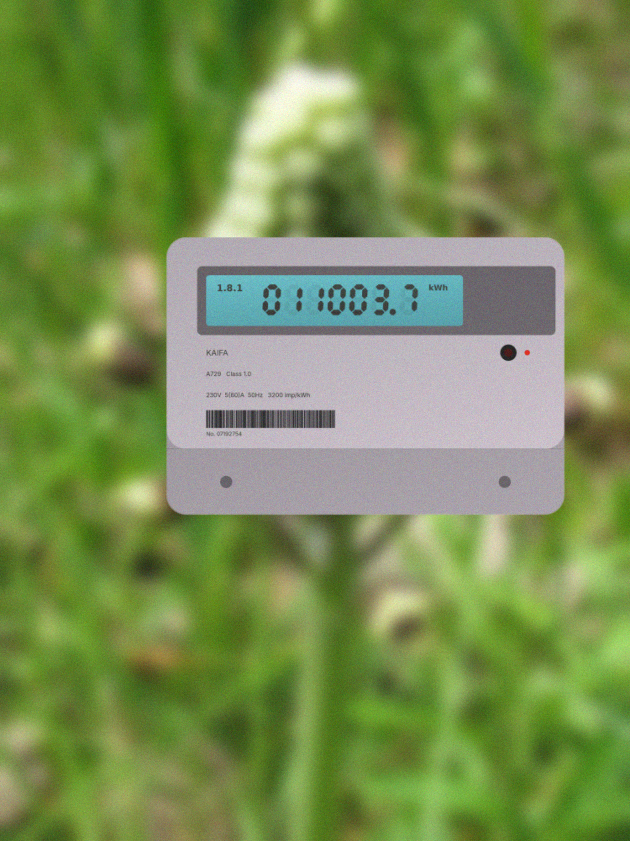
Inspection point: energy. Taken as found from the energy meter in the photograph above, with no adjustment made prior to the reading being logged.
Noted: 11003.7 kWh
